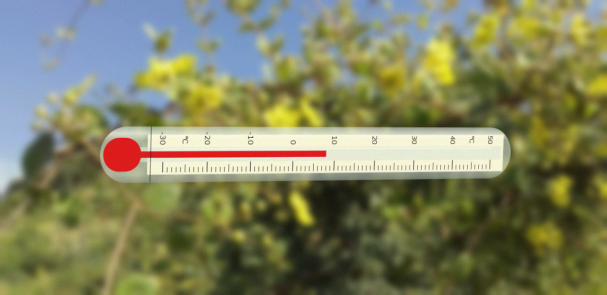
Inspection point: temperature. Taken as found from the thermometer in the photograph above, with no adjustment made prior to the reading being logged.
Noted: 8 °C
